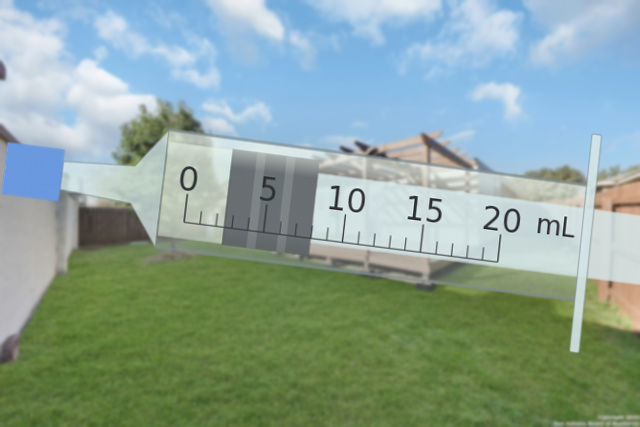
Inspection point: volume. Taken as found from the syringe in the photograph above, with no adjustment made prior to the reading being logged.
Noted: 2.5 mL
